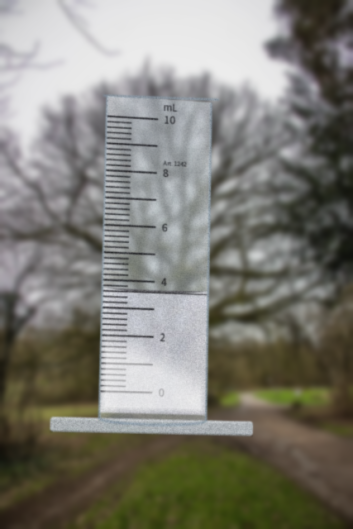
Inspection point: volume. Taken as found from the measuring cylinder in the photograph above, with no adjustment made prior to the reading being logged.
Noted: 3.6 mL
